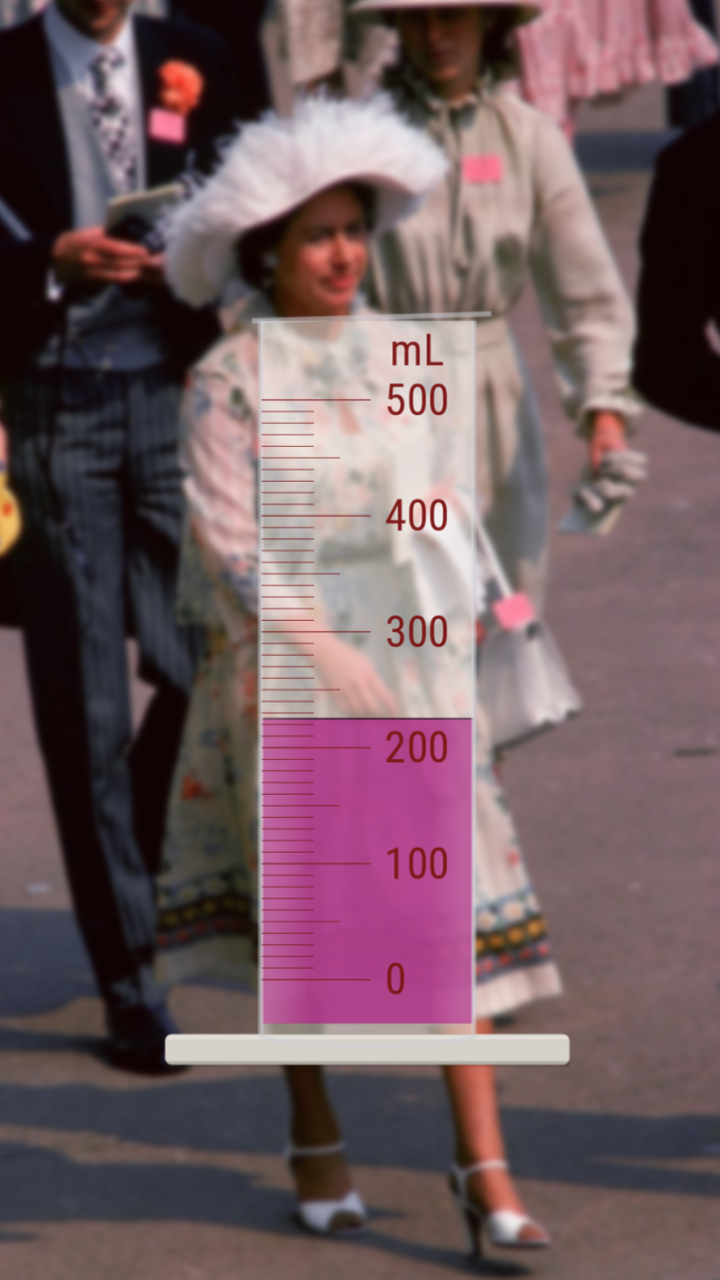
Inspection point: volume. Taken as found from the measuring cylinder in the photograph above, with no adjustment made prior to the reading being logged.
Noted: 225 mL
